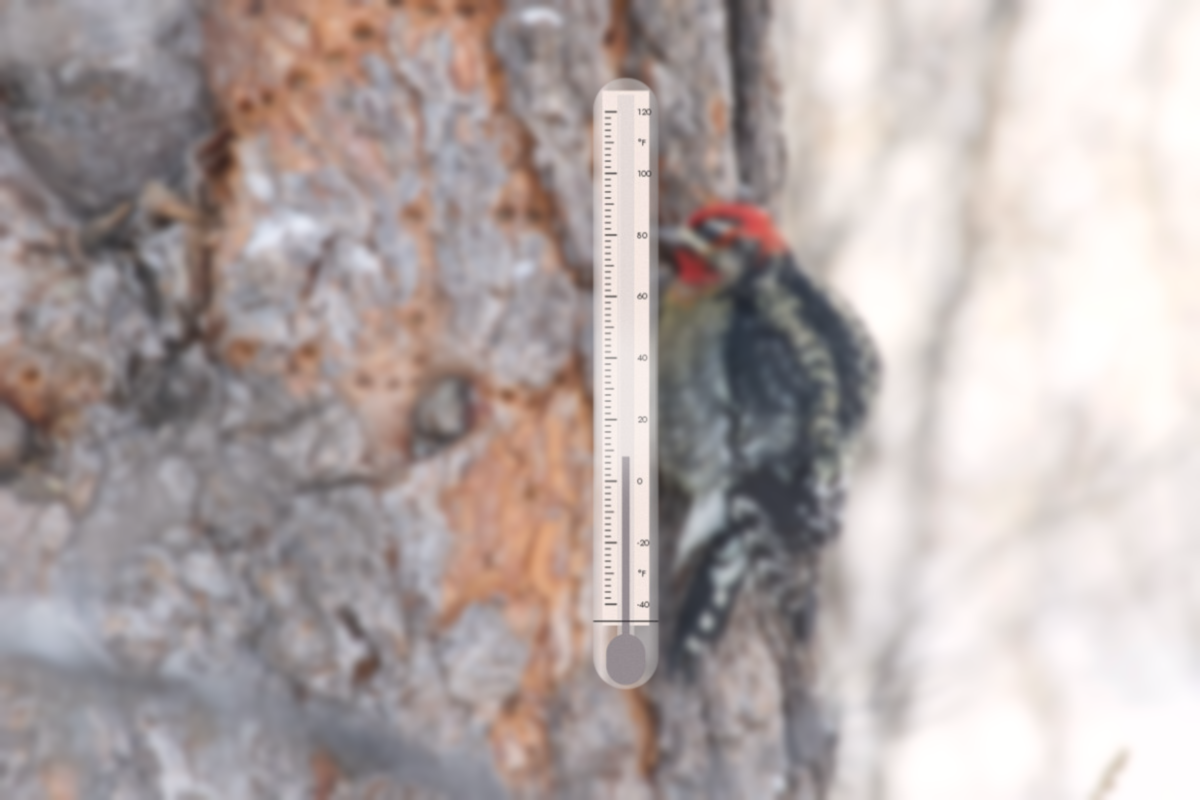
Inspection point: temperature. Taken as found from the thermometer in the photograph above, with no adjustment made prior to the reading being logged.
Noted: 8 °F
